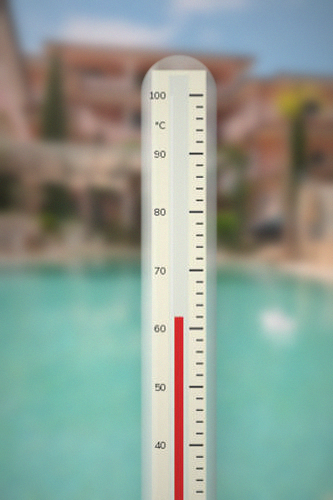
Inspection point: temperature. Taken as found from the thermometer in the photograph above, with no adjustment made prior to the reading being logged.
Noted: 62 °C
